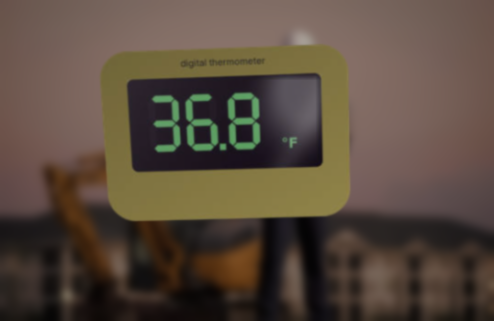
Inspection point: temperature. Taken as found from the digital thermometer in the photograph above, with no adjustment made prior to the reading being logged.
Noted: 36.8 °F
